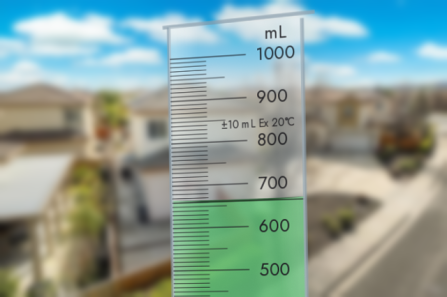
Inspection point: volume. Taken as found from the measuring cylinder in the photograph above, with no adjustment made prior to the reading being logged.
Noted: 660 mL
